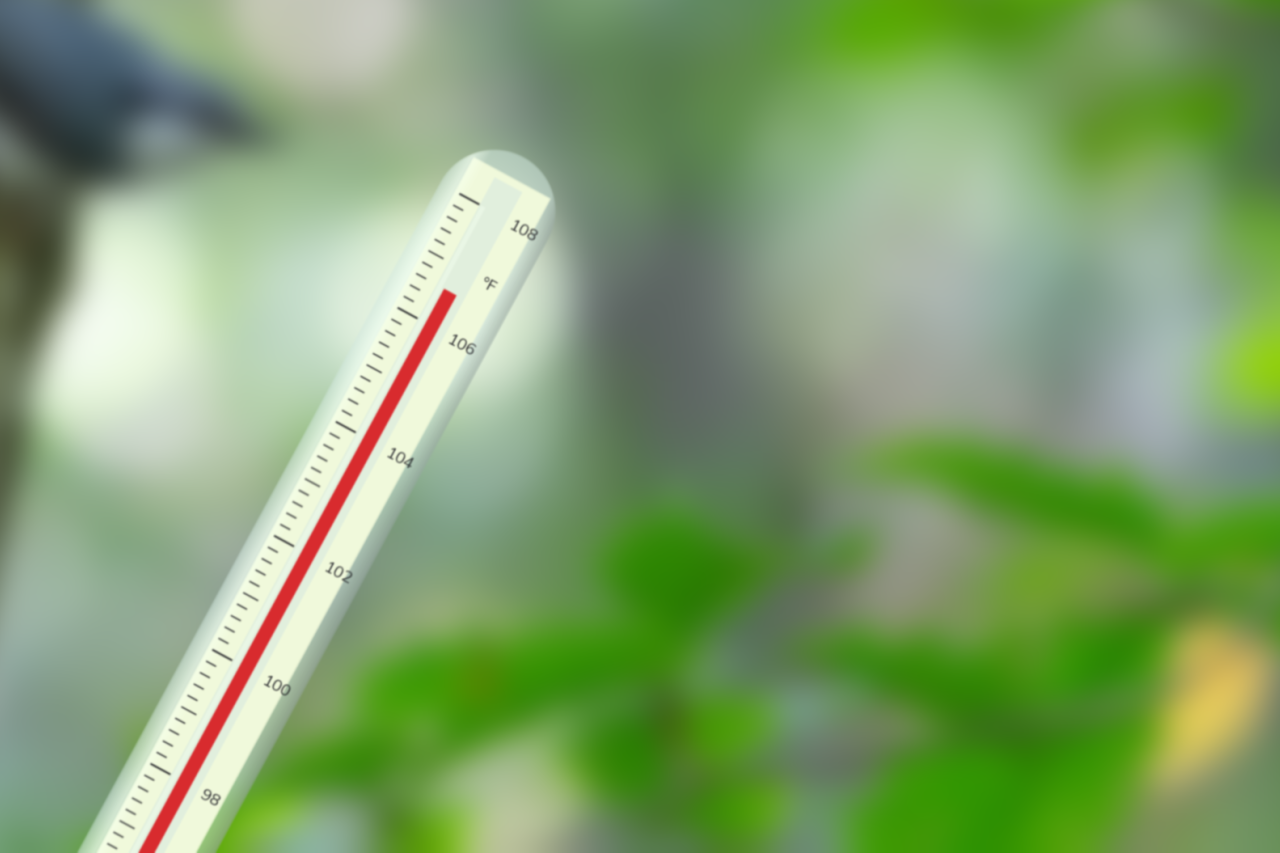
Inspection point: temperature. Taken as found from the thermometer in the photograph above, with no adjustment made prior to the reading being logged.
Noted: 106.6 °F
